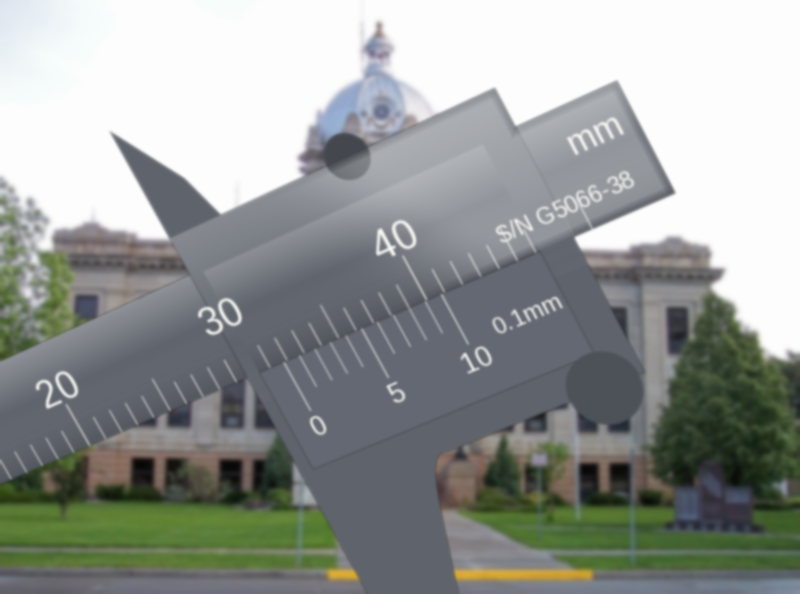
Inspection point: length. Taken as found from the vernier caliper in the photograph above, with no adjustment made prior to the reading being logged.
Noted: 31.8 mm
